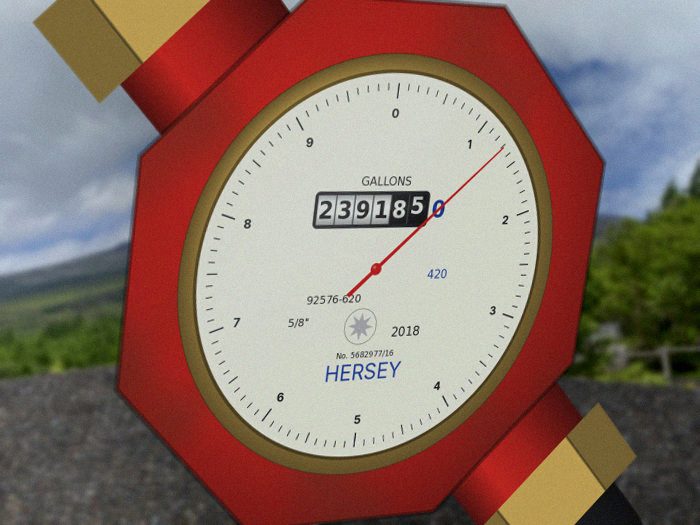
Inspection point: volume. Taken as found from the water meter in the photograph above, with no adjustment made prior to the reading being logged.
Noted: 2391851.3 gal
